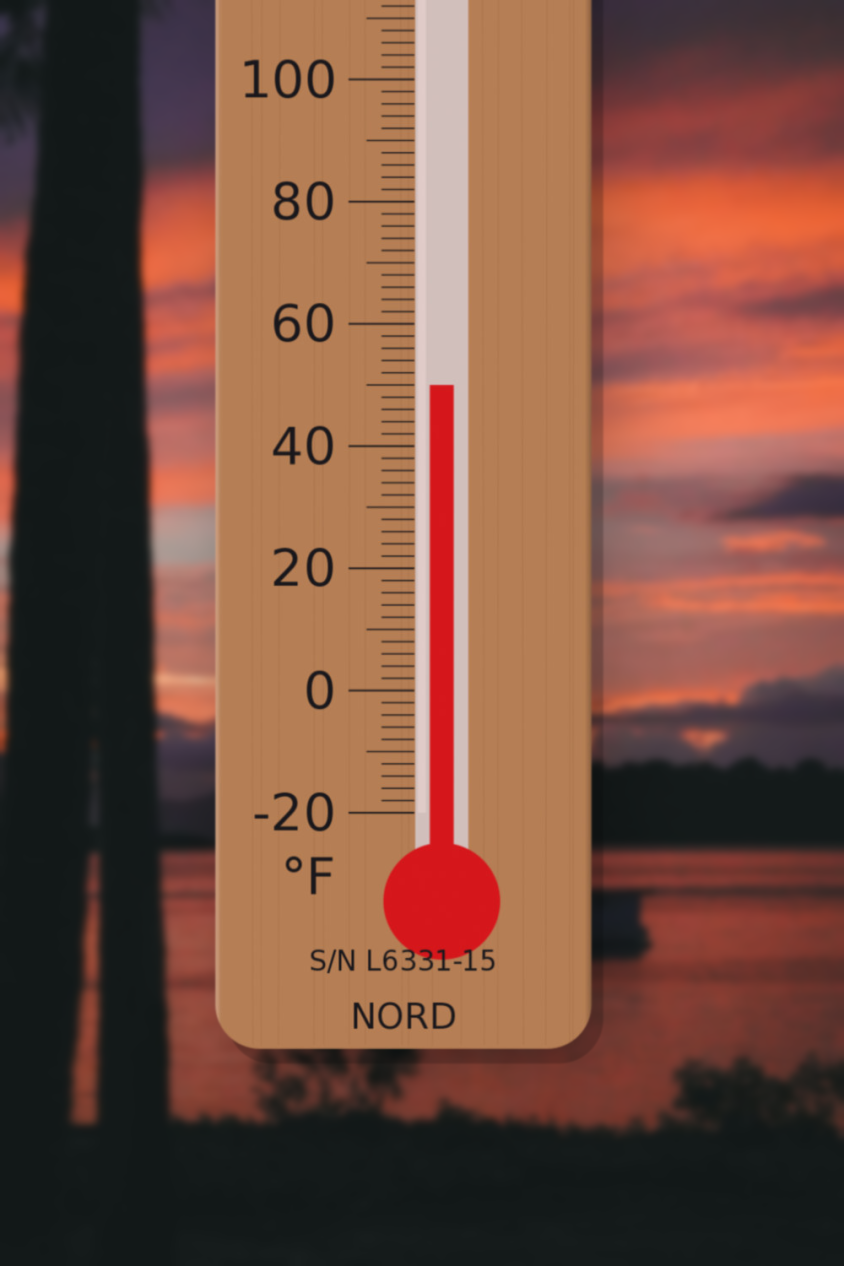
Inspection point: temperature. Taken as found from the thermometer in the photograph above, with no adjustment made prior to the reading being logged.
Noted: 50 °F
